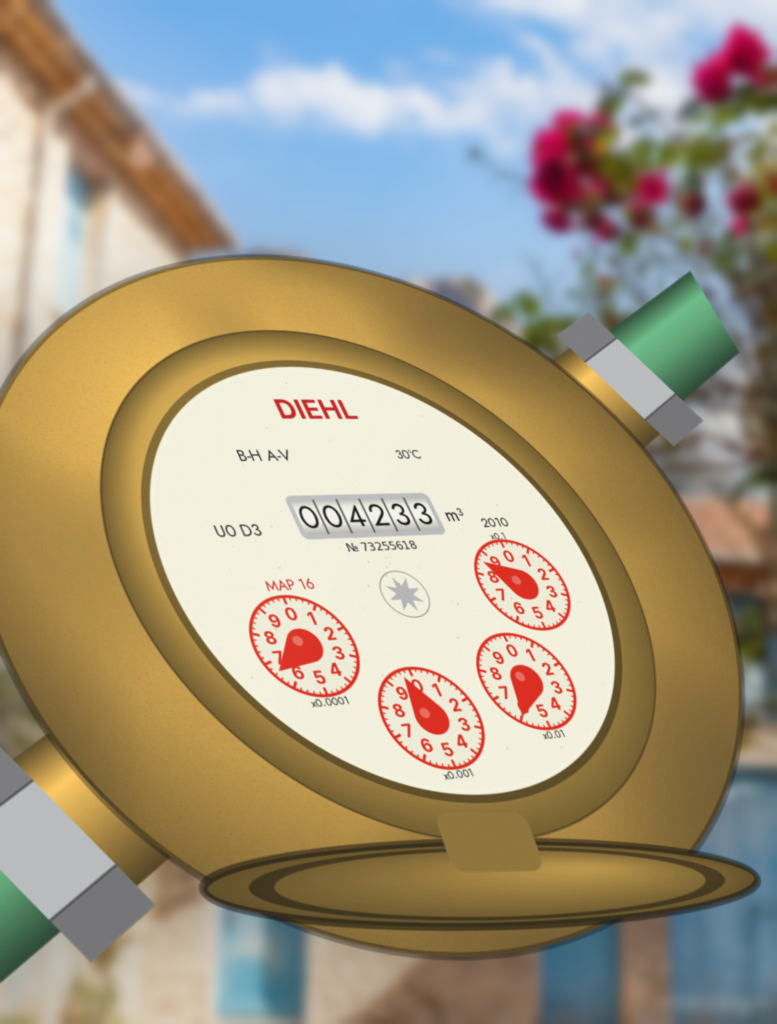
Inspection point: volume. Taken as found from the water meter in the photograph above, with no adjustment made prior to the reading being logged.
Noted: 4233.8596 m³
